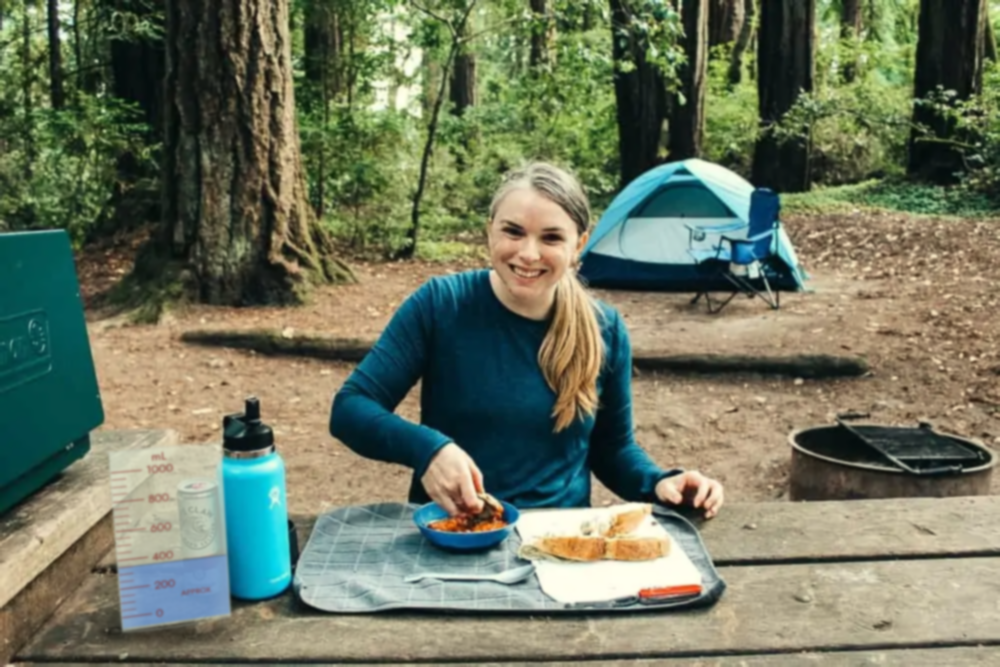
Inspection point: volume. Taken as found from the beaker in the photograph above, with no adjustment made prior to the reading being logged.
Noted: 350 mL
